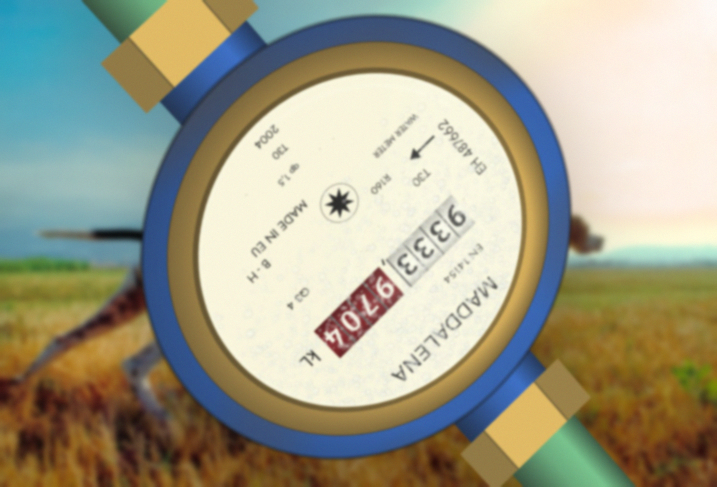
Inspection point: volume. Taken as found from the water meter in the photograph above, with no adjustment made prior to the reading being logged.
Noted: 9333.9704 kL
